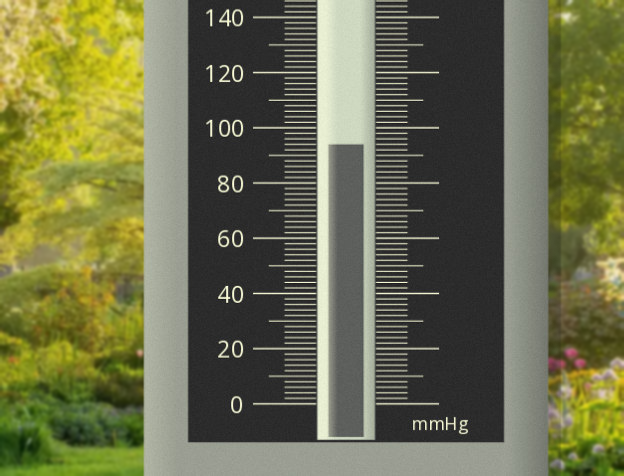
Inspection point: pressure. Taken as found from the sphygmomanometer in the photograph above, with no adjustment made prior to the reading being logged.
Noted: 94 mmHg
